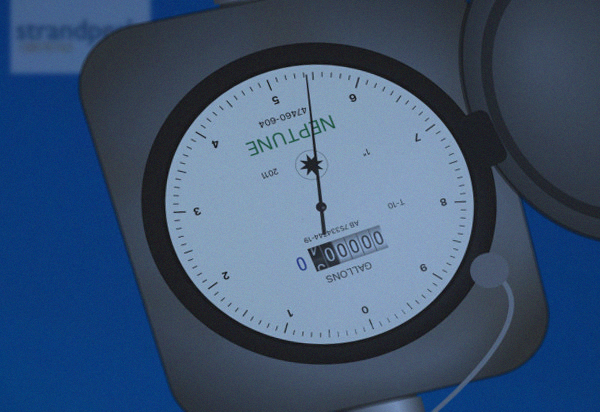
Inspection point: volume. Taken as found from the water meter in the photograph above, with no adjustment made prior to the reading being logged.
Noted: 35.4 gal
